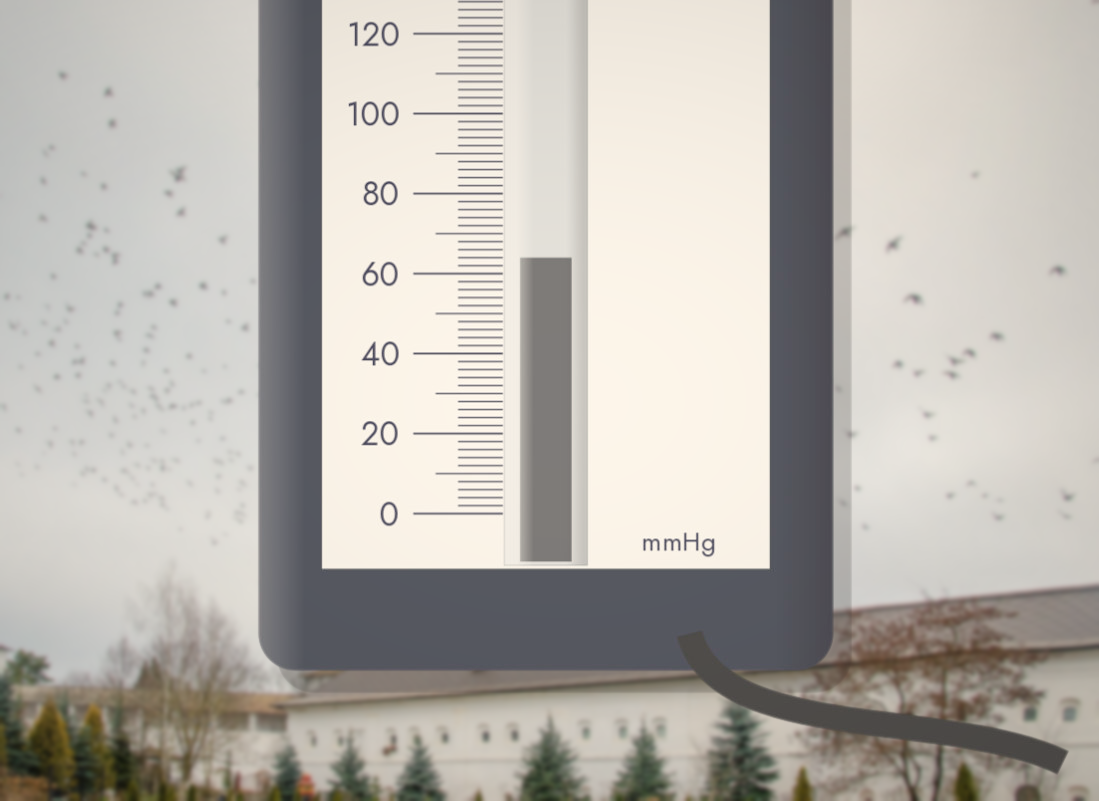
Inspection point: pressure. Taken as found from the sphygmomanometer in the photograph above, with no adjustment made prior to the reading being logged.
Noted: 64 mmHg
